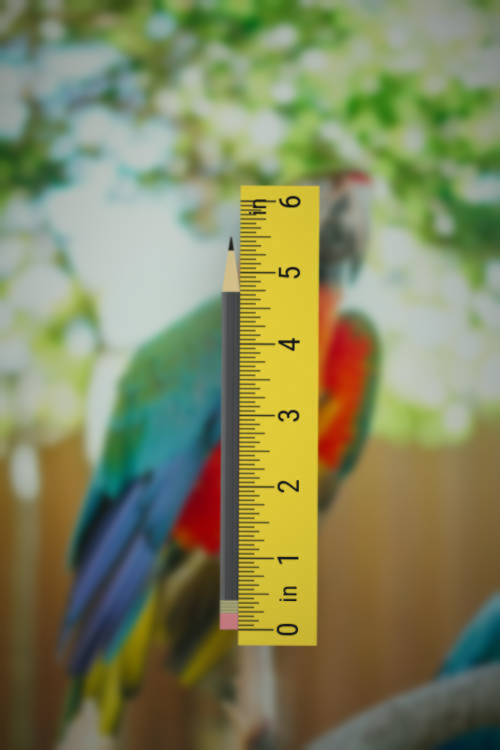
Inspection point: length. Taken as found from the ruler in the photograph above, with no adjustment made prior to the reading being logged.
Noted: 5.5 in
